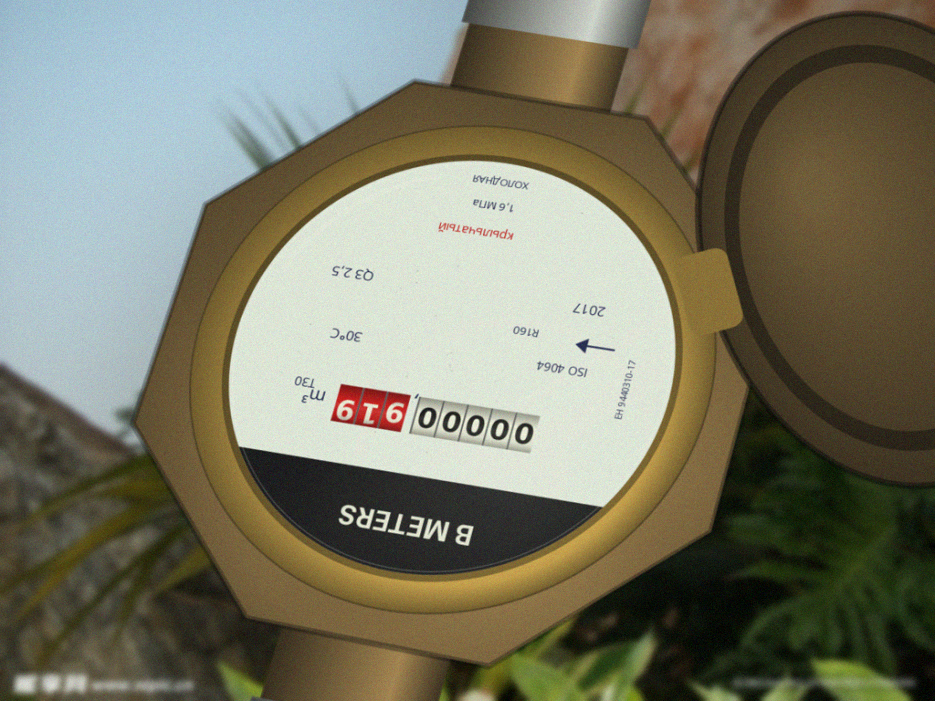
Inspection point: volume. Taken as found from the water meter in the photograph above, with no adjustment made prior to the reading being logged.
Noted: 0.919 m³
